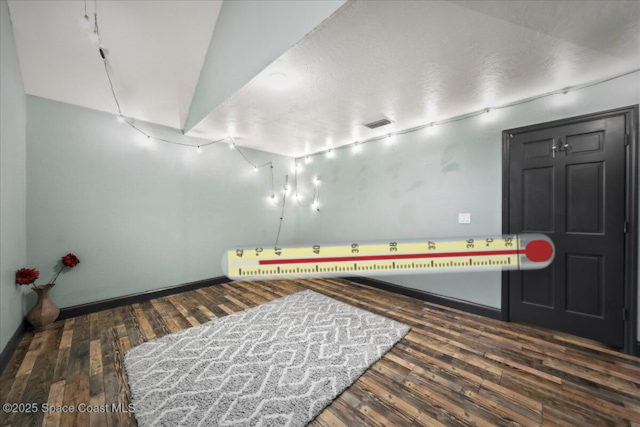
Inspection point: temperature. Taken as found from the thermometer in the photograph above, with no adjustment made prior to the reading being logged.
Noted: 41.5 °C
